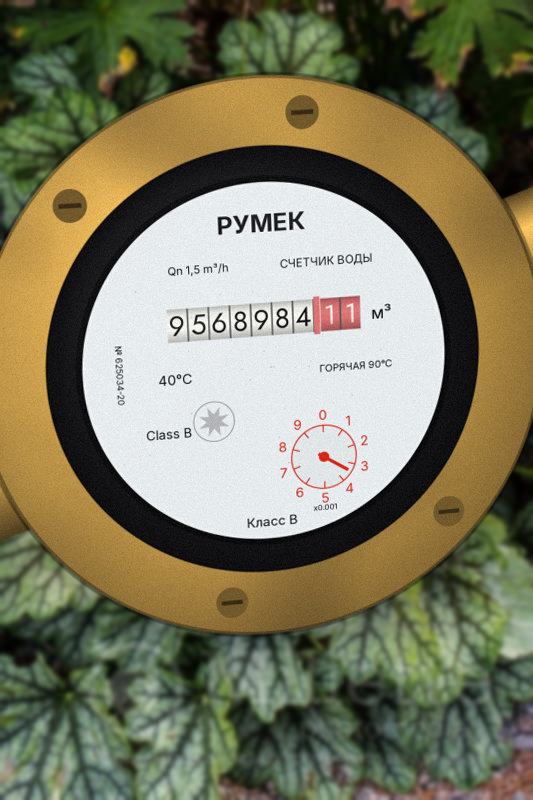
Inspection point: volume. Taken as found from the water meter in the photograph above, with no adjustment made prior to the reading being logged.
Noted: 9568984.113 m³
